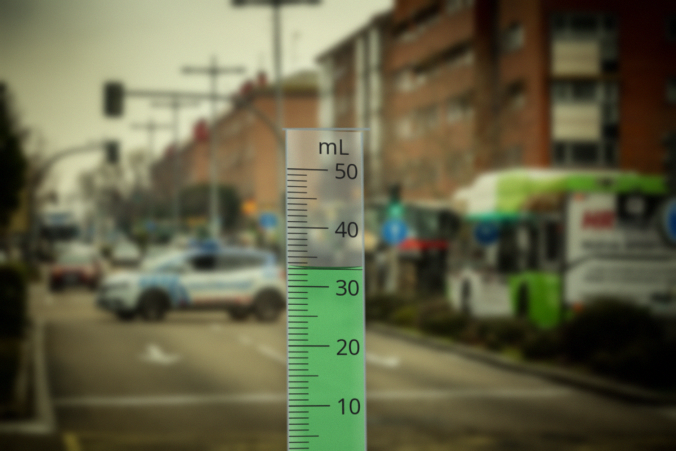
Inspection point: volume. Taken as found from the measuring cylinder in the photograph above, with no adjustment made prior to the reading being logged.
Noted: 33 mL
